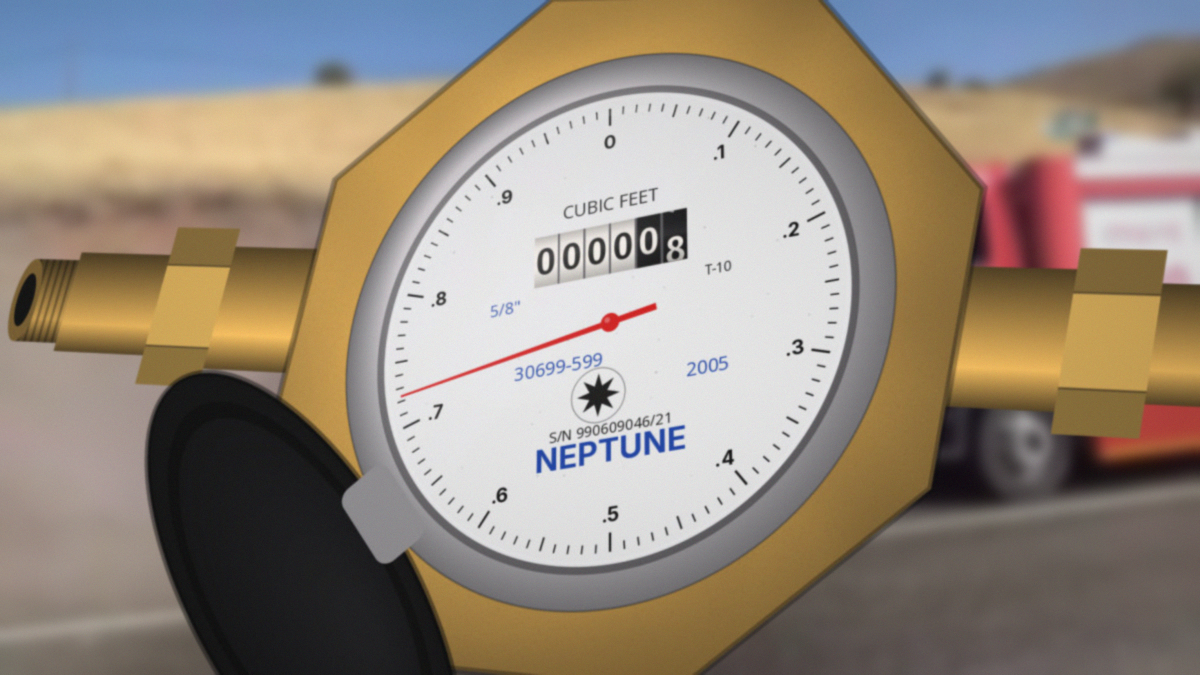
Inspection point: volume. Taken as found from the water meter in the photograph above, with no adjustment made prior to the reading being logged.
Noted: 7.72 ft³
